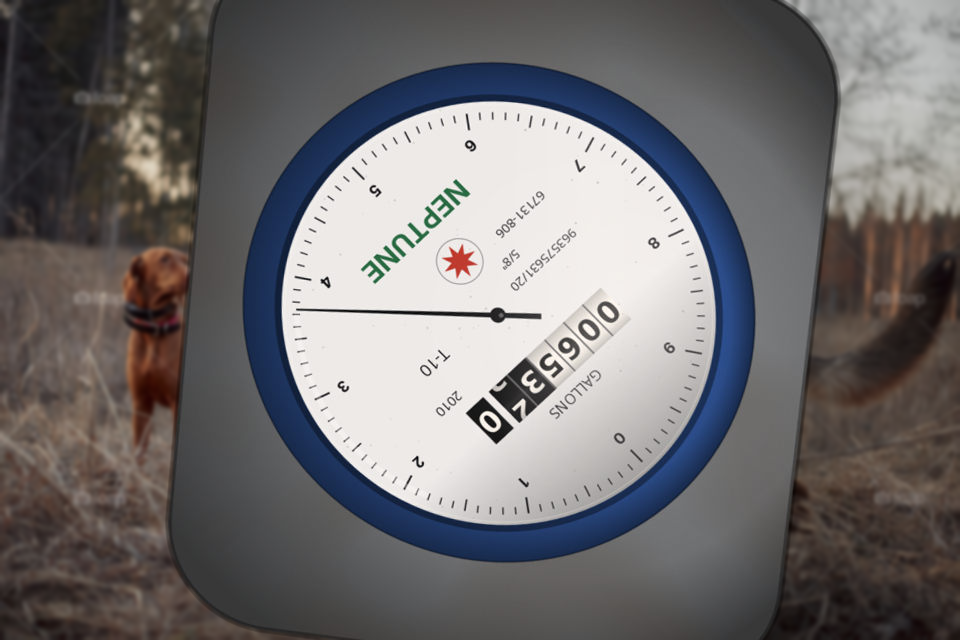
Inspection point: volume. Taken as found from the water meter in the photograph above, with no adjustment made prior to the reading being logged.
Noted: 65323.7 gal
